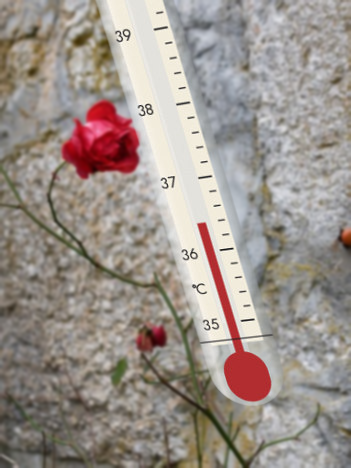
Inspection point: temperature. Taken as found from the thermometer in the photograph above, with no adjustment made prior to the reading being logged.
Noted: 36.4 °C
